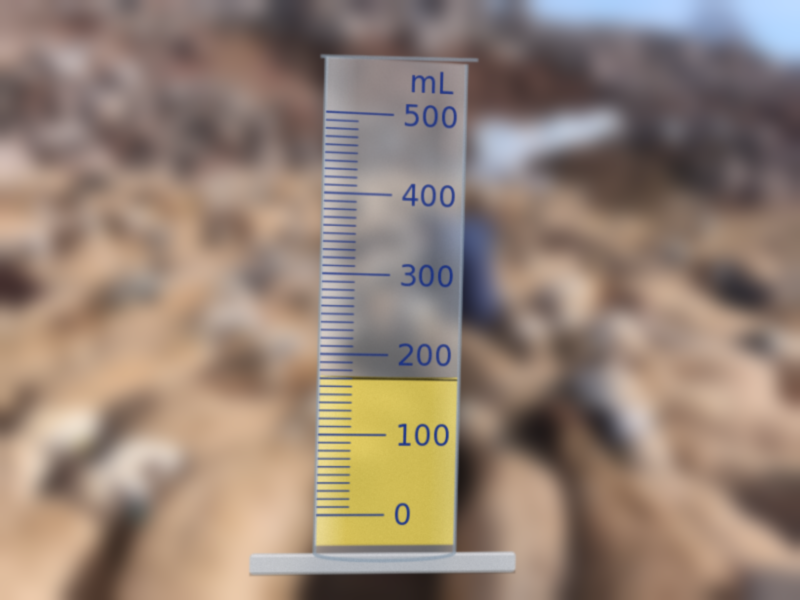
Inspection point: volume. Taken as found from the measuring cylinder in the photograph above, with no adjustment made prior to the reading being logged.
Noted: 170 mL
